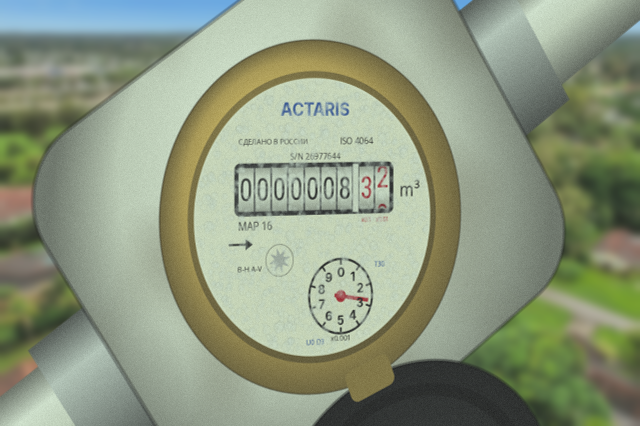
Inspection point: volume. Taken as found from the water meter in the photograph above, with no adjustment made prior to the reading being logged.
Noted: 8.322 m³
